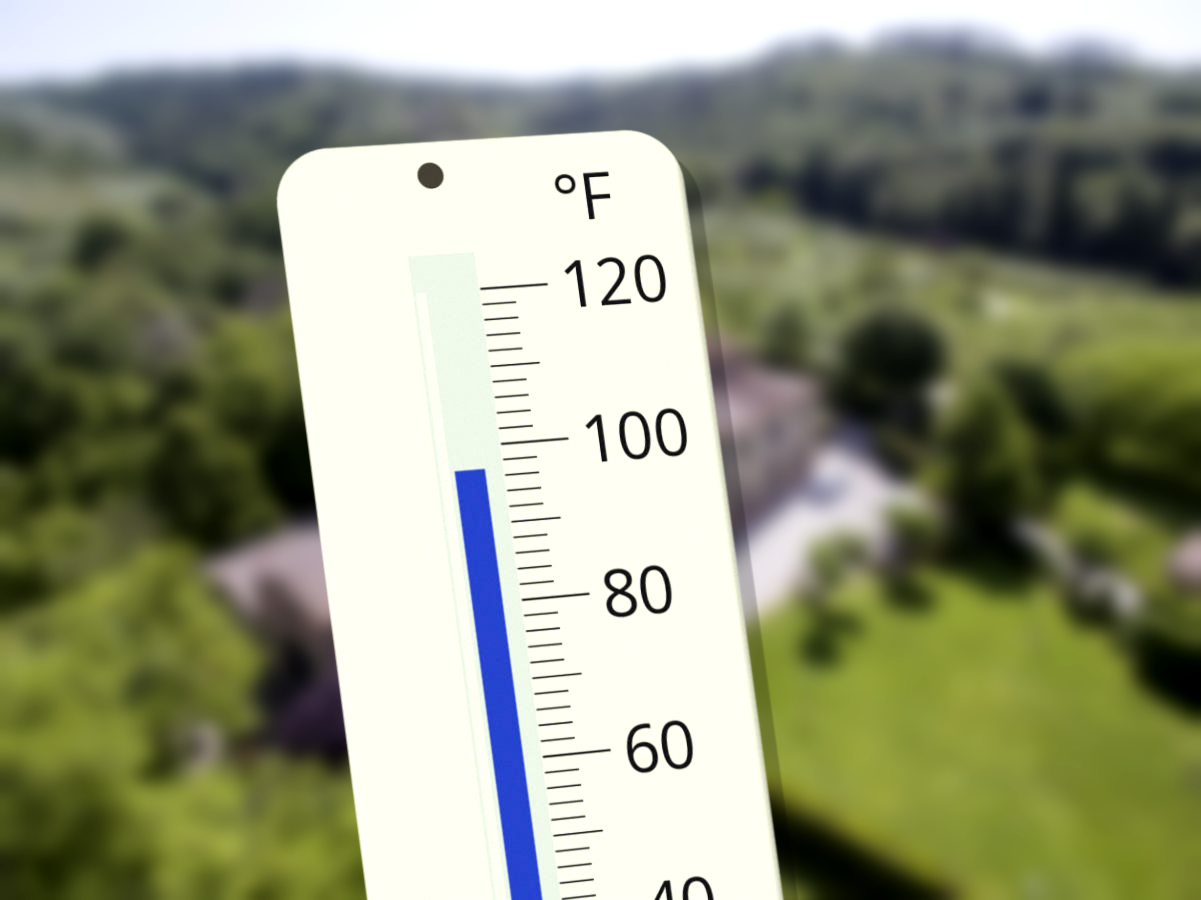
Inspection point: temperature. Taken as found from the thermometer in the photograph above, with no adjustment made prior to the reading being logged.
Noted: 97 °F
